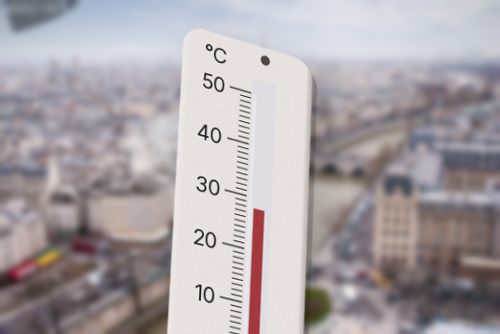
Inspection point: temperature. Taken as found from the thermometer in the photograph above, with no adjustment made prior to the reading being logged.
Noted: 28 °C
